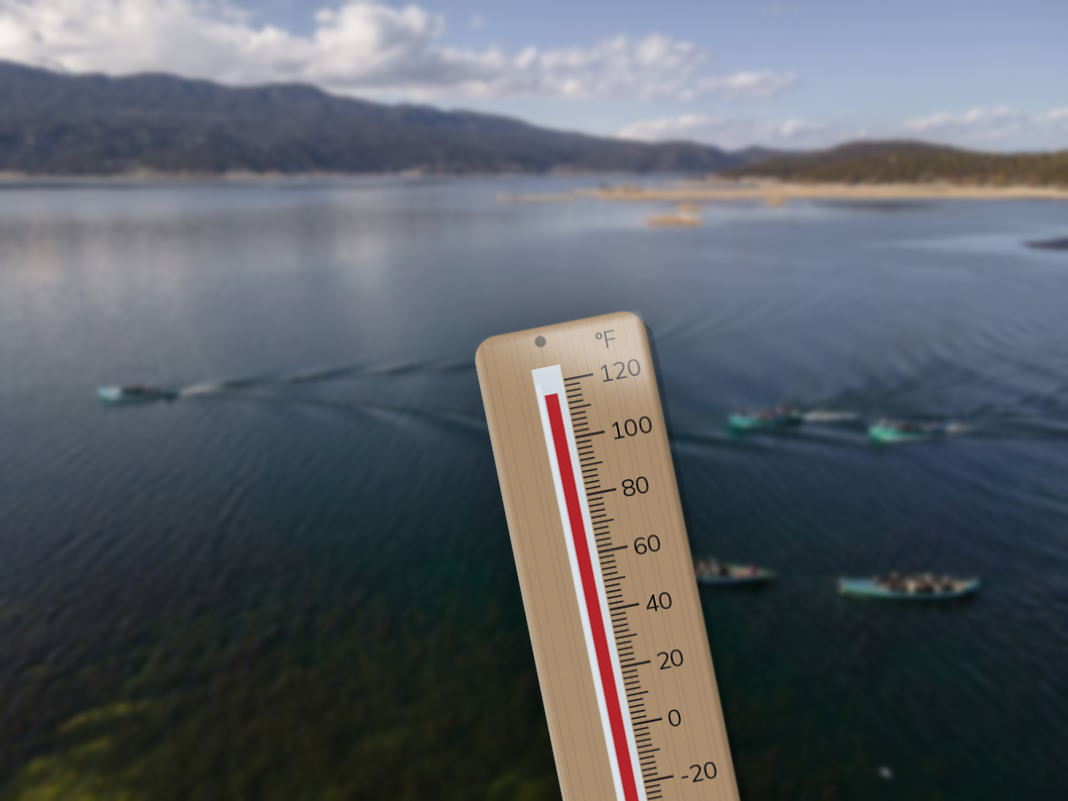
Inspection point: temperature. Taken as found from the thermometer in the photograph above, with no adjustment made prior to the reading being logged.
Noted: 116 °F
